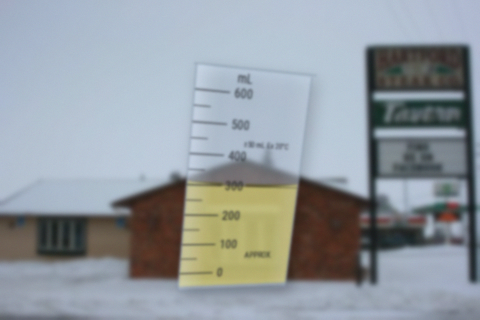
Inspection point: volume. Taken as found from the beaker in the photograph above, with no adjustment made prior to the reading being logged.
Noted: 300 mL
